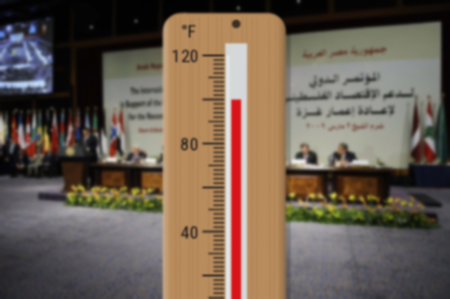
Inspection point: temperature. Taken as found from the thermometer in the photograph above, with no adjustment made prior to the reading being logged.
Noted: 100 °F
